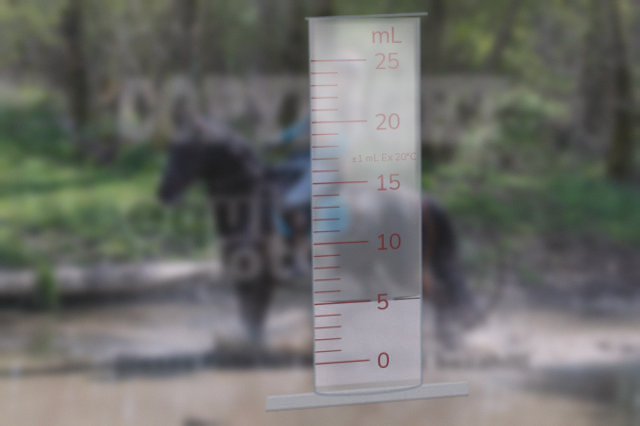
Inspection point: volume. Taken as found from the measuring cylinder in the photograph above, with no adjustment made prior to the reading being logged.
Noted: 5 mL
